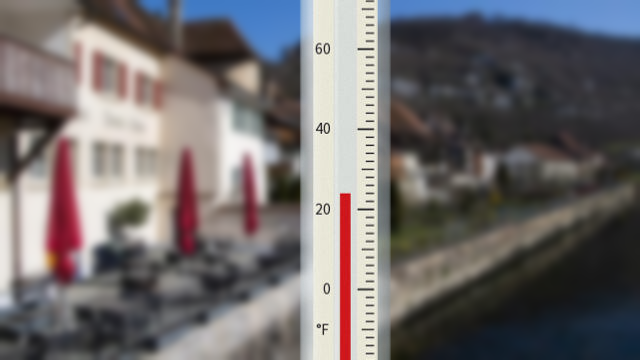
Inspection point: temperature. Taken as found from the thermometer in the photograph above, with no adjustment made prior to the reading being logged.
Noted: 24 °F
